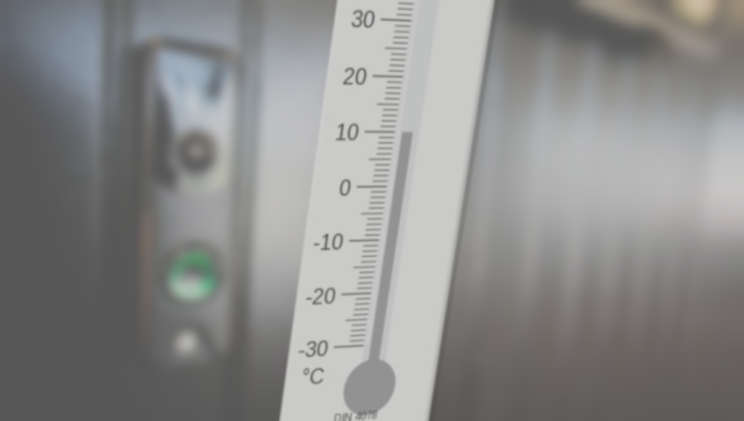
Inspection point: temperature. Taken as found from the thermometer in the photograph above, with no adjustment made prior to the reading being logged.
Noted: 10 °C
